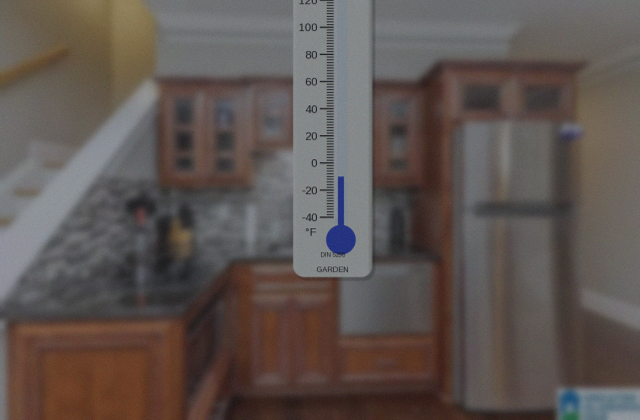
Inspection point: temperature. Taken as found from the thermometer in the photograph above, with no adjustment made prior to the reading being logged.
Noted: -10 °F
